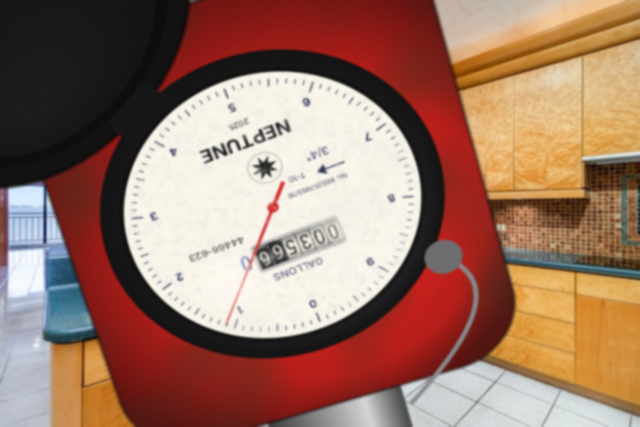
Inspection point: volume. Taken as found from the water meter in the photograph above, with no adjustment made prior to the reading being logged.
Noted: 35661.1 gal
